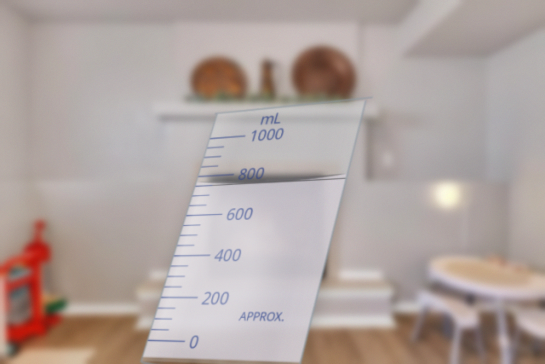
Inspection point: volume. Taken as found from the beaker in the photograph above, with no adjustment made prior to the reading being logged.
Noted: 750 mL
